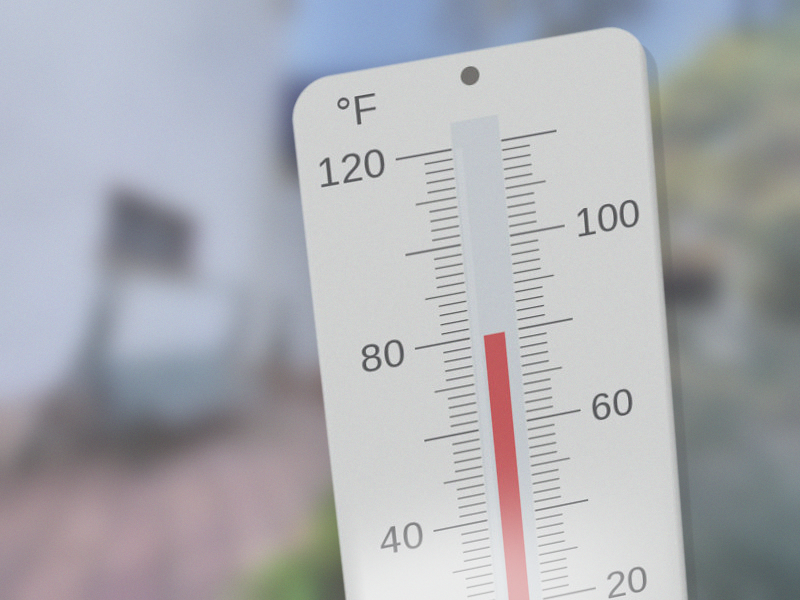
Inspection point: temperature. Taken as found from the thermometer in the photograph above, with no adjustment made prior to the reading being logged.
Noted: 80 °F
